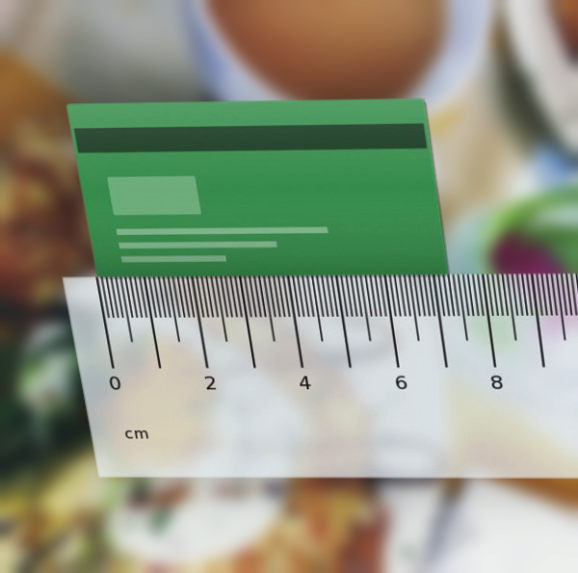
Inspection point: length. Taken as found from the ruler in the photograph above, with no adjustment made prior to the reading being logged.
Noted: 7.3 cm
